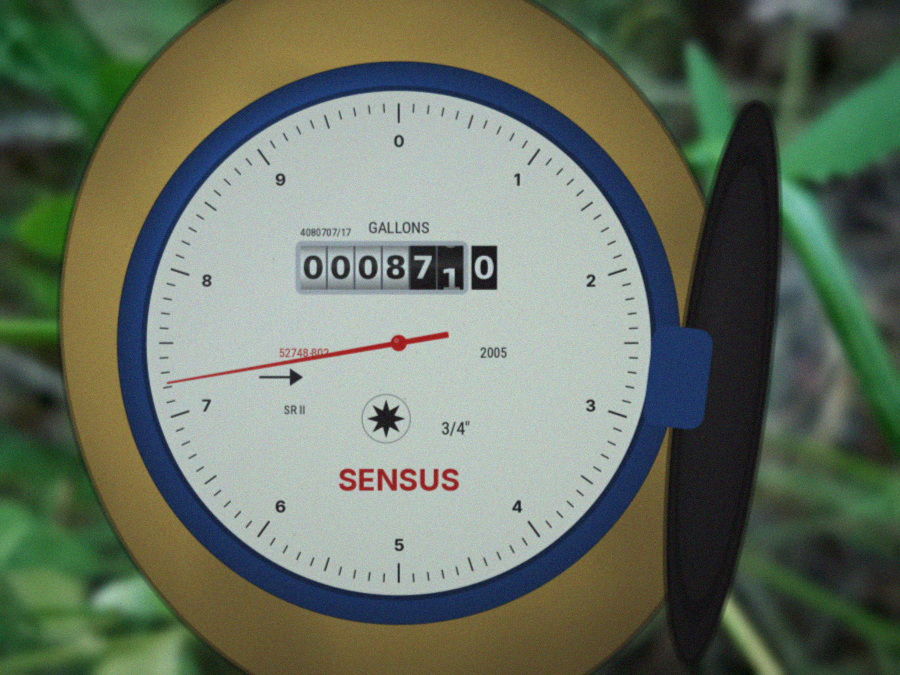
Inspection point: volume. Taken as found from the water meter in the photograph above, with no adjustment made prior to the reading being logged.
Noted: 8707.2 gal
